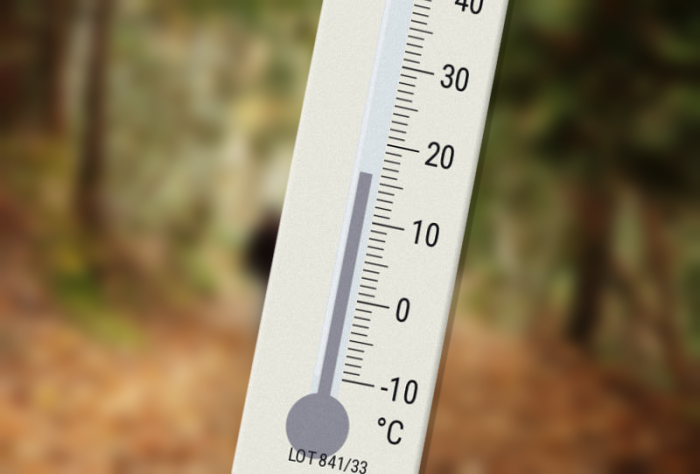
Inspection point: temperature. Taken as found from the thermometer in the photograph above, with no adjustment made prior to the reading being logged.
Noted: 16 °C
